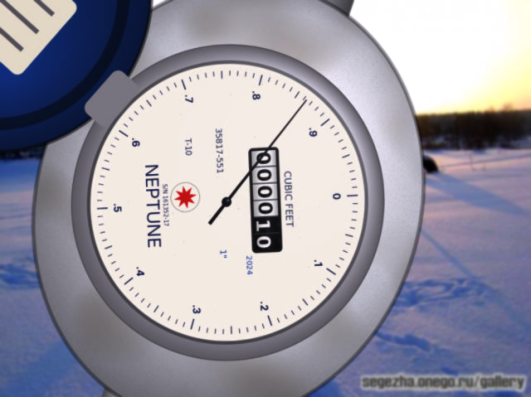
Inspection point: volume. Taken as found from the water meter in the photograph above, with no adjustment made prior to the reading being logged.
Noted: 9.86 ft³
